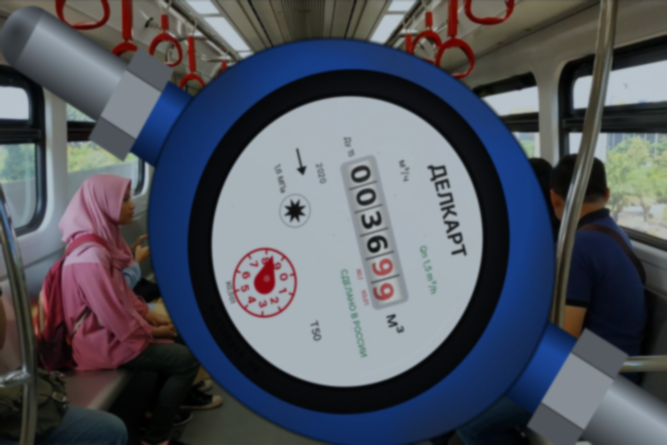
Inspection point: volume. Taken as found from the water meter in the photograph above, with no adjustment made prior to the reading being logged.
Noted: 36.988 m³
